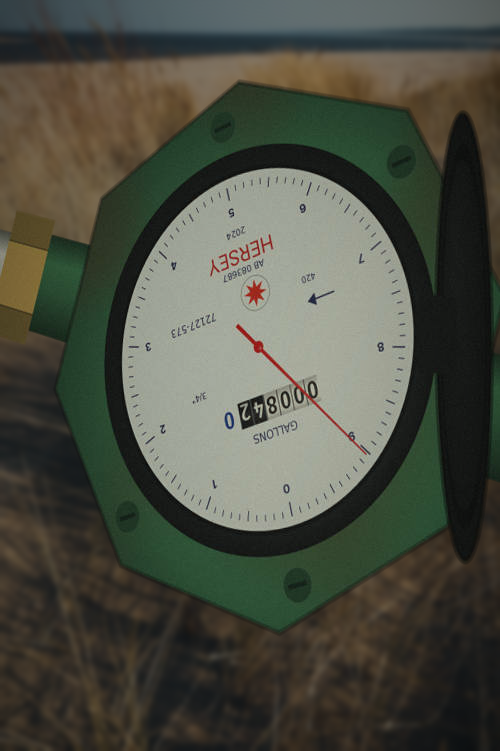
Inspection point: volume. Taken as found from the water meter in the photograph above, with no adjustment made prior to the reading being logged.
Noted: 8419.0 gal
